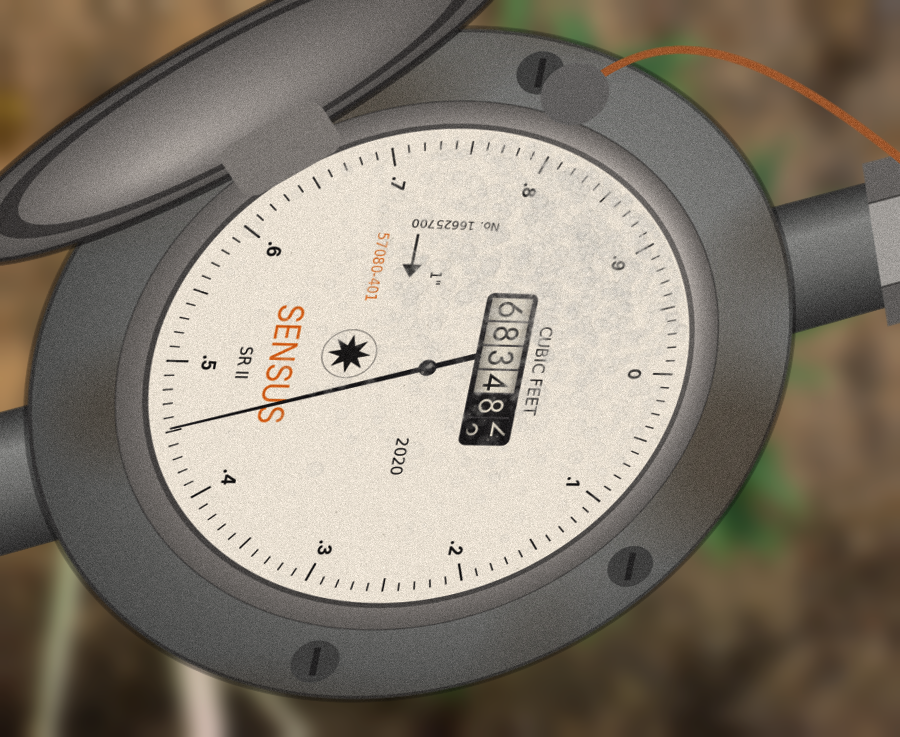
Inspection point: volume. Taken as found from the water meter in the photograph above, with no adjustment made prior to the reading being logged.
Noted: 683482.45 ft³
